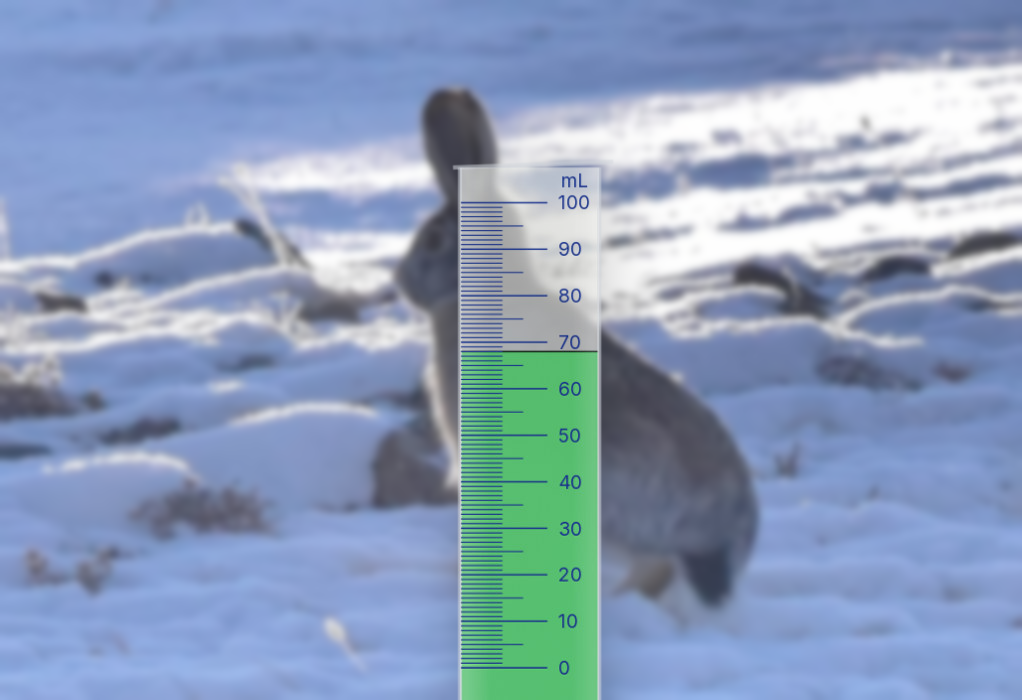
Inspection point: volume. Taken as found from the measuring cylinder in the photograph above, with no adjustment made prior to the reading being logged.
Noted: 68 mL
